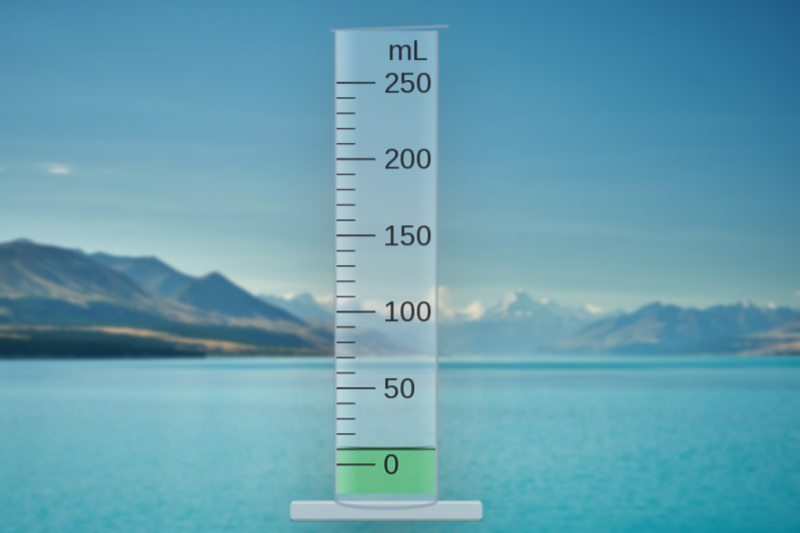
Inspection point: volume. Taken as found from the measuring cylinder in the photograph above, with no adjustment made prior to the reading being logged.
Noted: 10 mL
